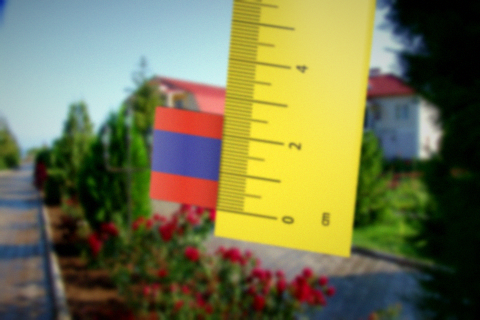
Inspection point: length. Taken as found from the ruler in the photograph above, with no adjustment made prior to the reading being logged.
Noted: 2.5 cm
